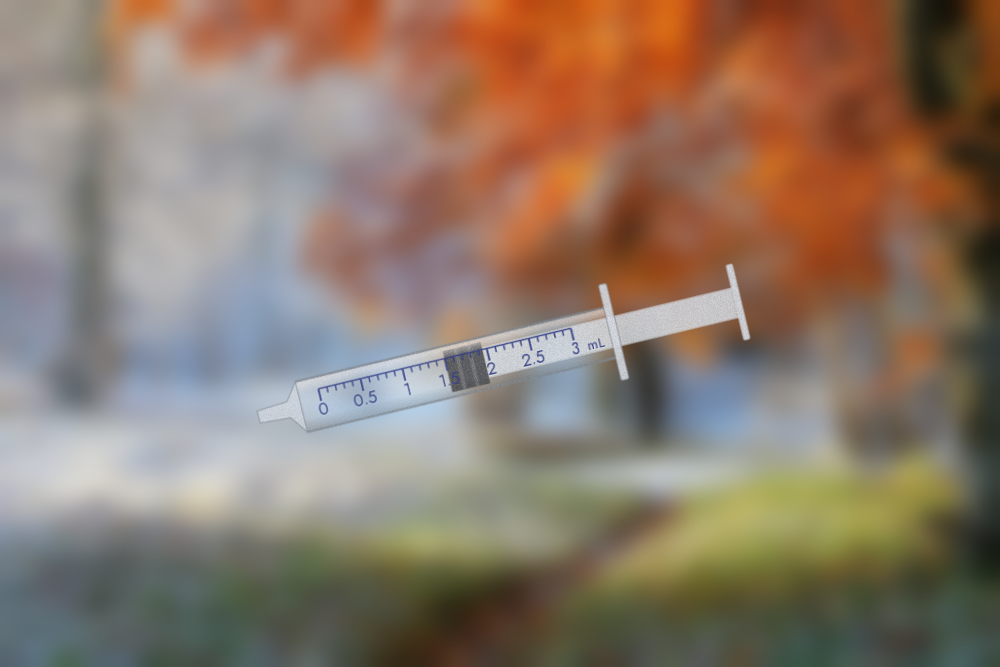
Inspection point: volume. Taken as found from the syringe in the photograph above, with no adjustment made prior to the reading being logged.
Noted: 1.5 mL
